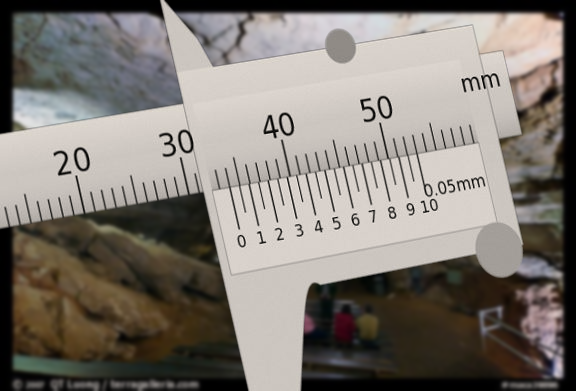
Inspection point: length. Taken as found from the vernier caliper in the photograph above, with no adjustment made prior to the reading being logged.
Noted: 34.0 mm
